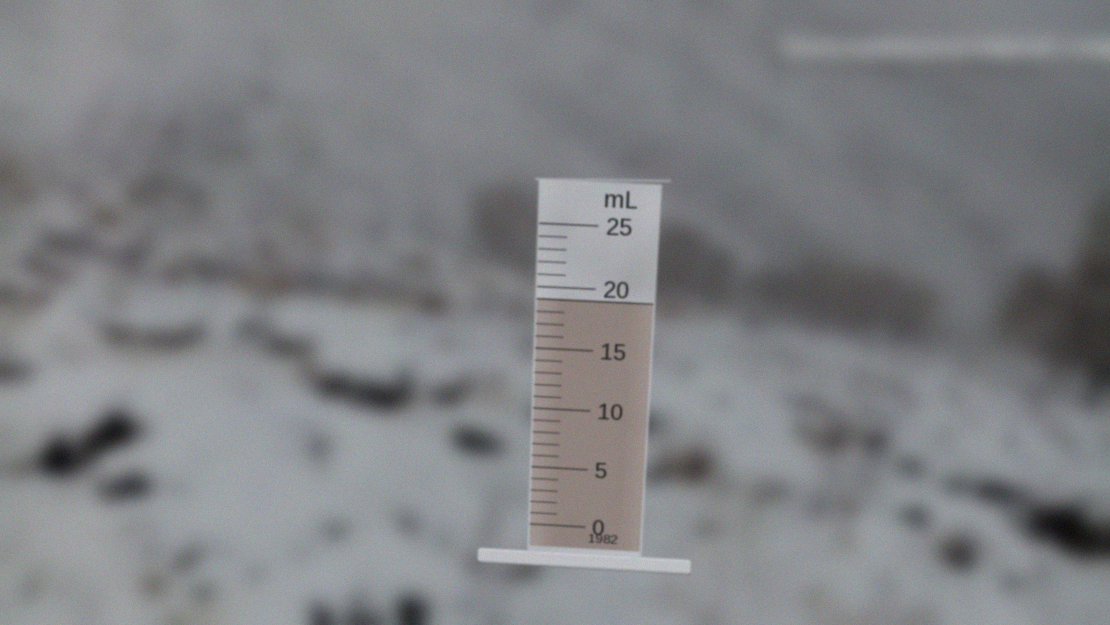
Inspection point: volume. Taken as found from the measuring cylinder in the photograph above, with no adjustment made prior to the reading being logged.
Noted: 19 mL
